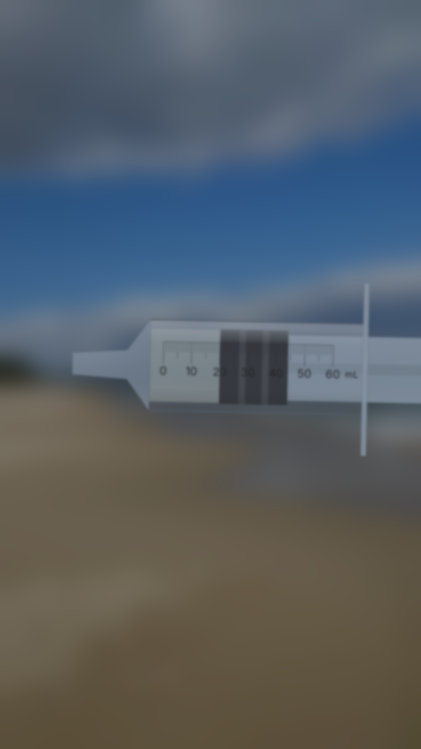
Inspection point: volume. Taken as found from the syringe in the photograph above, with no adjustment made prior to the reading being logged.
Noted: 20 mL
